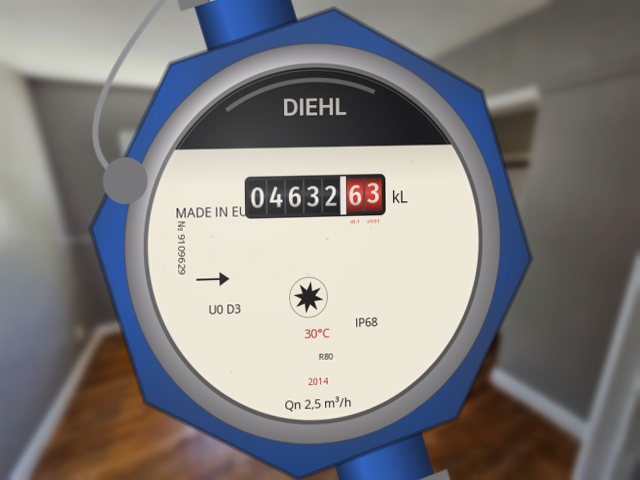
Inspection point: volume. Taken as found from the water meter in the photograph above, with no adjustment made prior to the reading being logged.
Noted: 4632.63 kL
